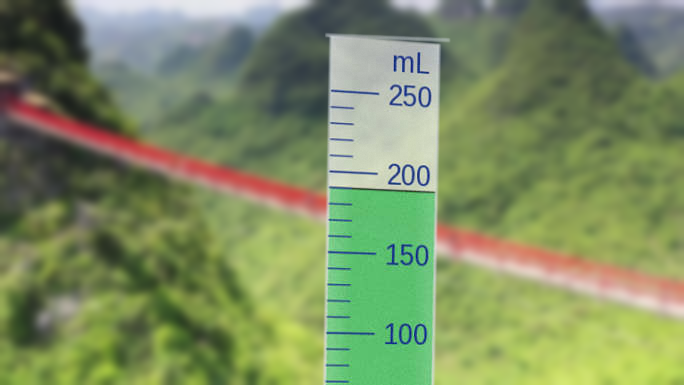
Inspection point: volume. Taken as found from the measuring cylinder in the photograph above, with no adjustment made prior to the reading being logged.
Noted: 190 mL
